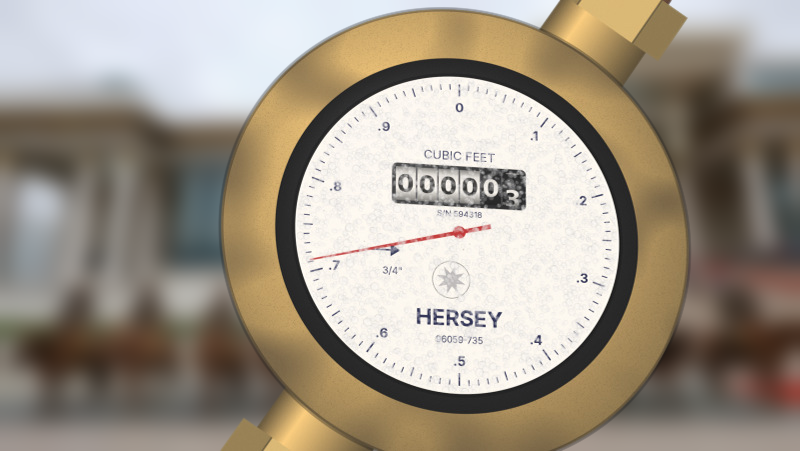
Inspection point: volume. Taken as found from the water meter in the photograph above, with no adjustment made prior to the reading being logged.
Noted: 2.71 ft³
